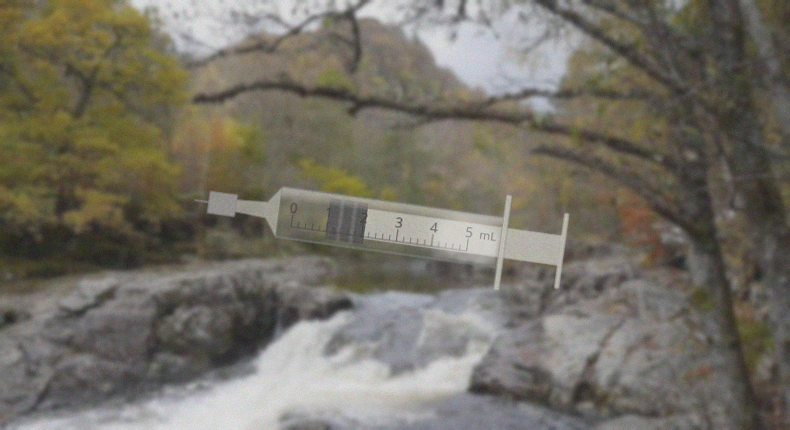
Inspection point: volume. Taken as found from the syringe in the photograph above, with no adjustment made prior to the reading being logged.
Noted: 1 mL
